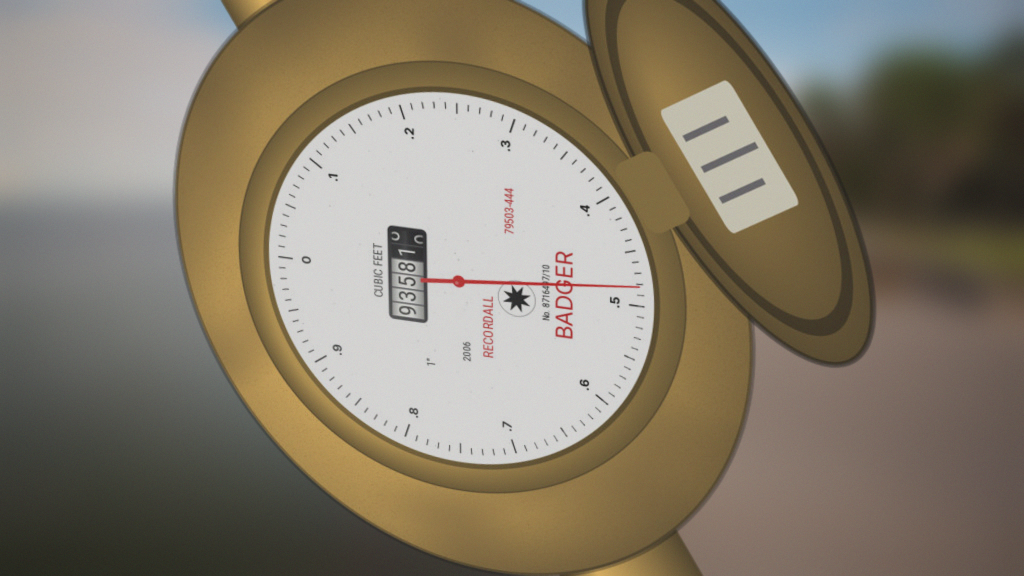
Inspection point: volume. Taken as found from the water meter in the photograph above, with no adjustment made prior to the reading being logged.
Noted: 935818.48 ft³
